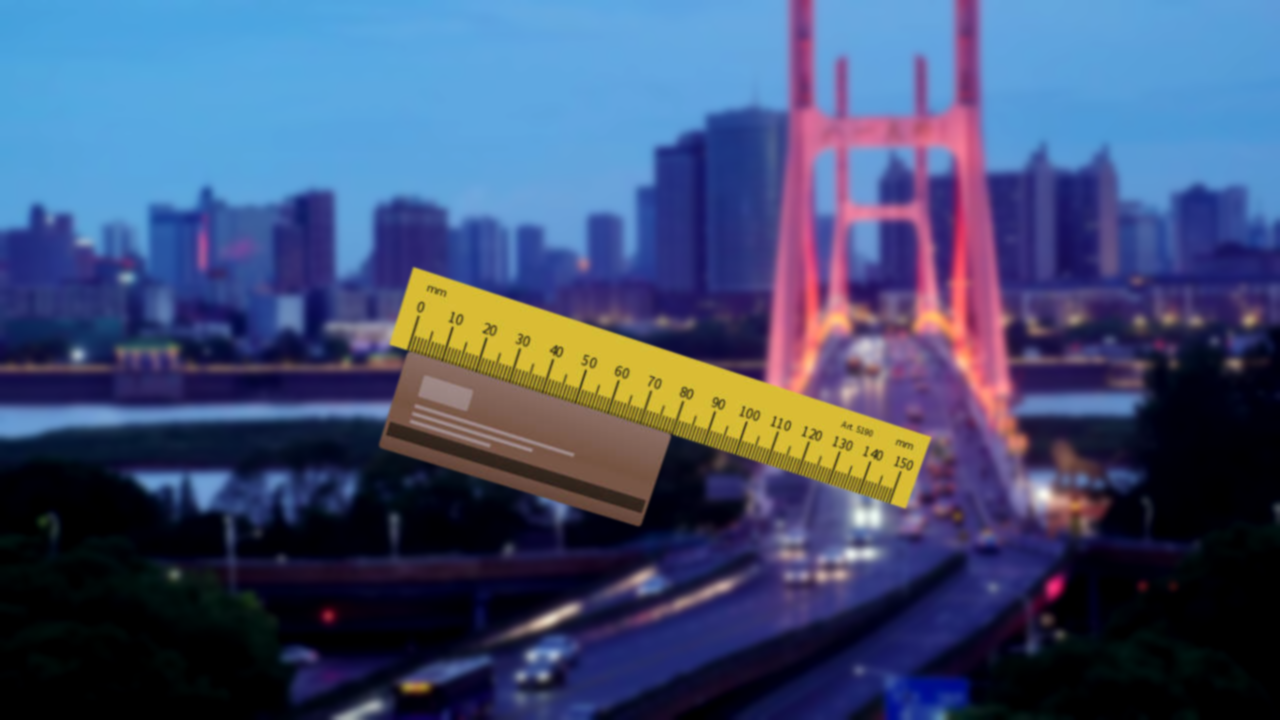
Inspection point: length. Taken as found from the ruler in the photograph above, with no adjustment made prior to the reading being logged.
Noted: 80 mm
